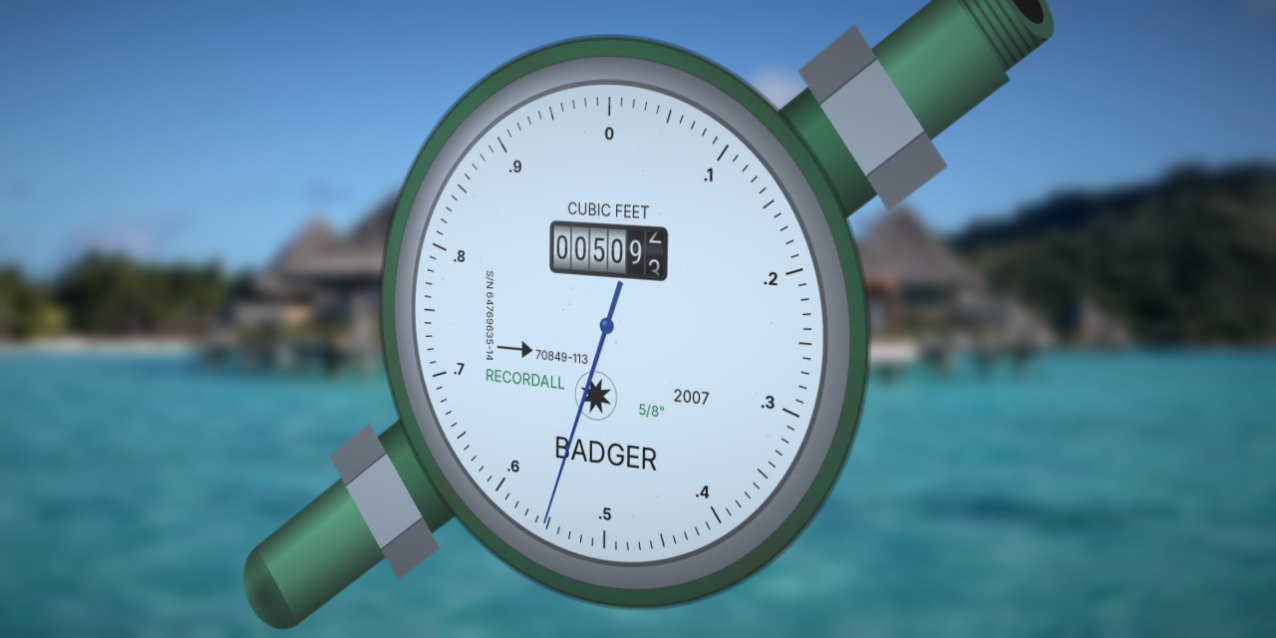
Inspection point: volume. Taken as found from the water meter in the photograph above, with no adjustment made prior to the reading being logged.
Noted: 5092.55 ft³
